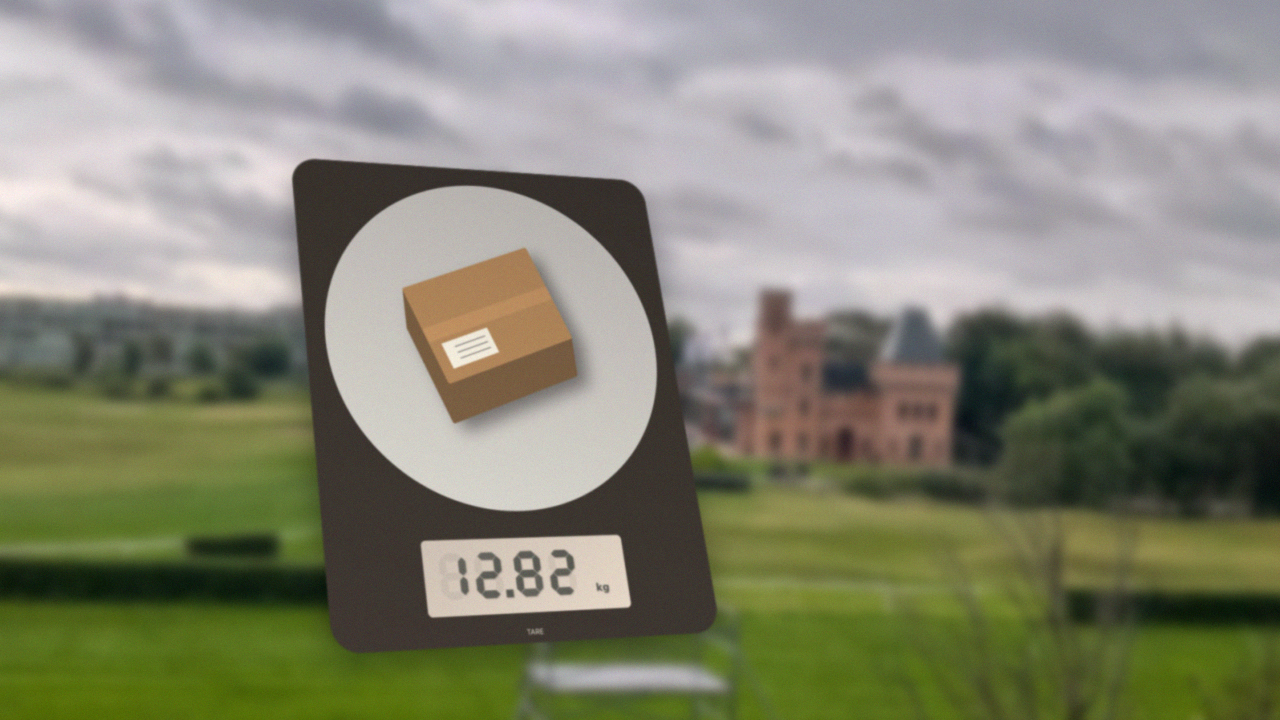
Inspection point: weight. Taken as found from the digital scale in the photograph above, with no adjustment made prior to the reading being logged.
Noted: 12.82 kg
